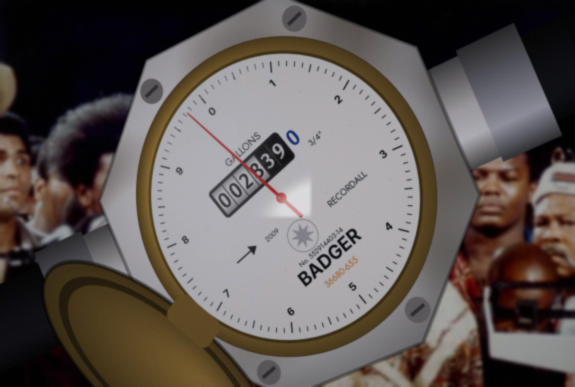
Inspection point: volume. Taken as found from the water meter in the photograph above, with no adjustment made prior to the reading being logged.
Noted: 28389.7 gal
